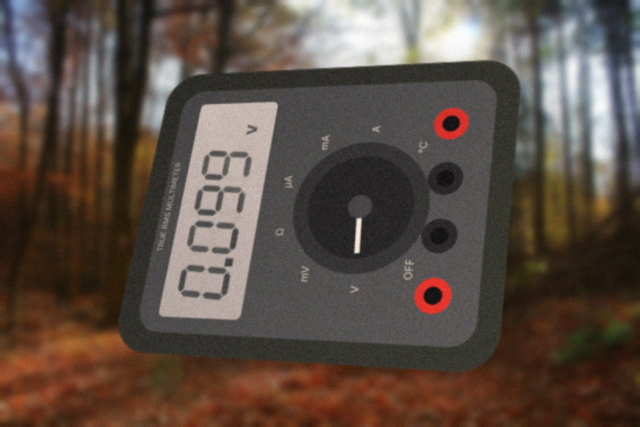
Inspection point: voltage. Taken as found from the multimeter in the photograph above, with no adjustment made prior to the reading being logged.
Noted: 0.099 V
